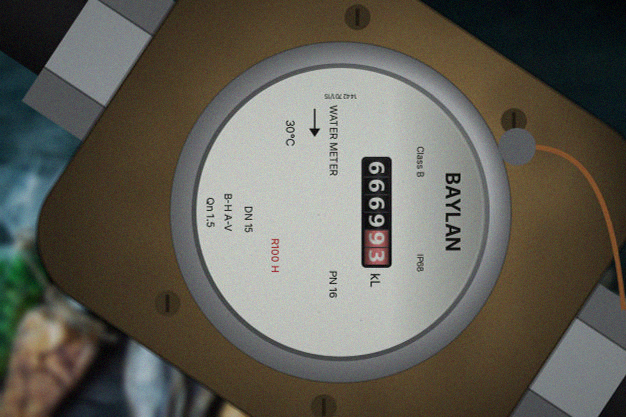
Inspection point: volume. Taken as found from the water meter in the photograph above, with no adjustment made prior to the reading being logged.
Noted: 6669.93 kL
